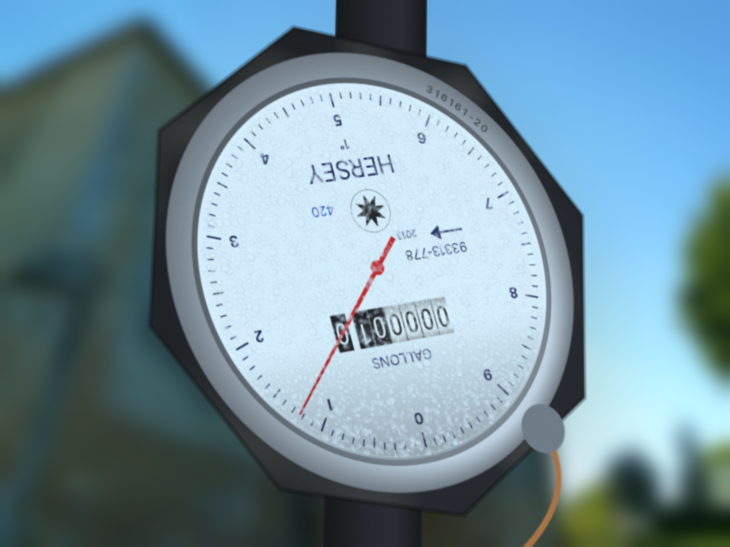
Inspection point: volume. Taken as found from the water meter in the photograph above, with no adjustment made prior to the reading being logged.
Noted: 11.2 gal
